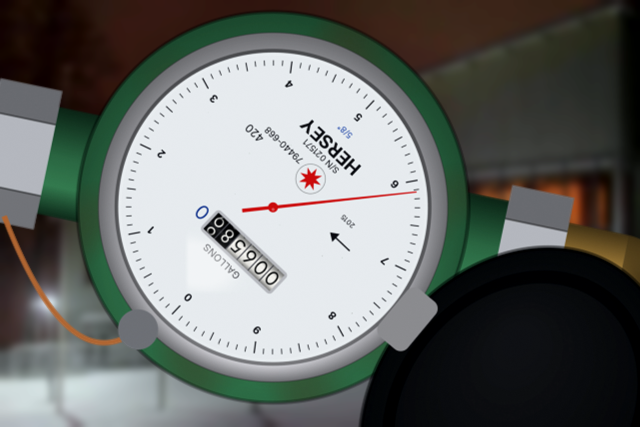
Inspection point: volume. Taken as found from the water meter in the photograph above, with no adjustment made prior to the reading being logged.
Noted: 65886.1 gal
